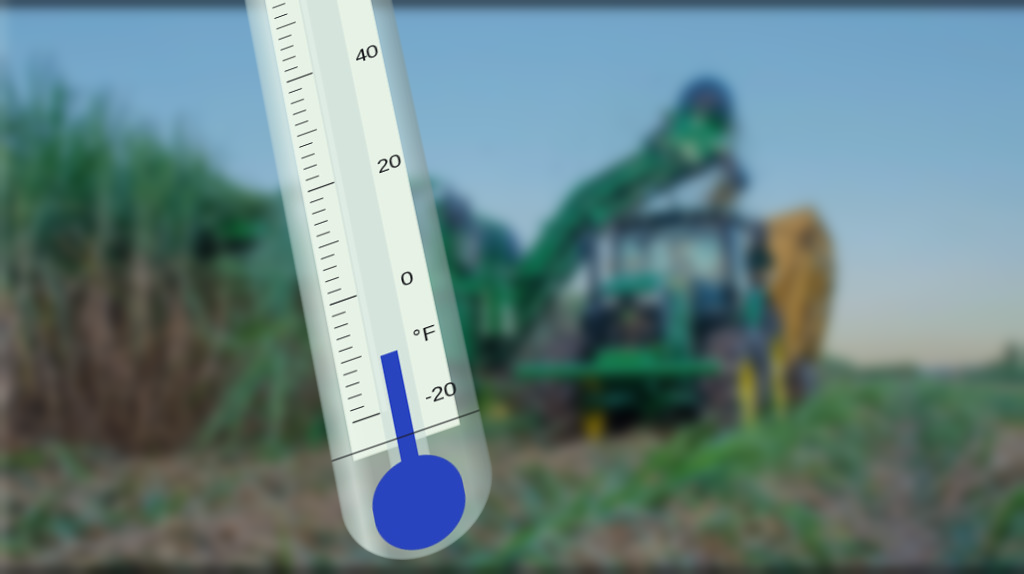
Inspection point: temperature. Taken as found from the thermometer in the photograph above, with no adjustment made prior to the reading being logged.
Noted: -11 °F
